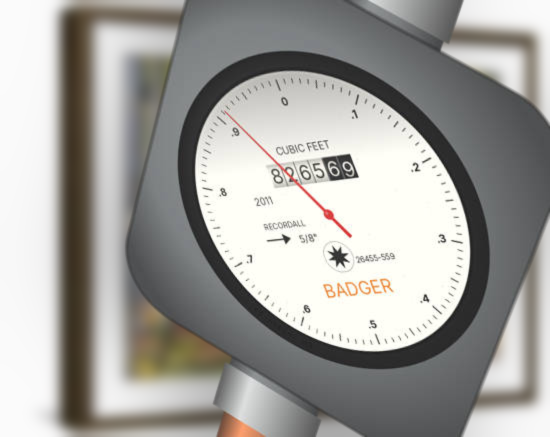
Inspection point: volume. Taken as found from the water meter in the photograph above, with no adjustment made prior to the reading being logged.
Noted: 826568.91 ft³
